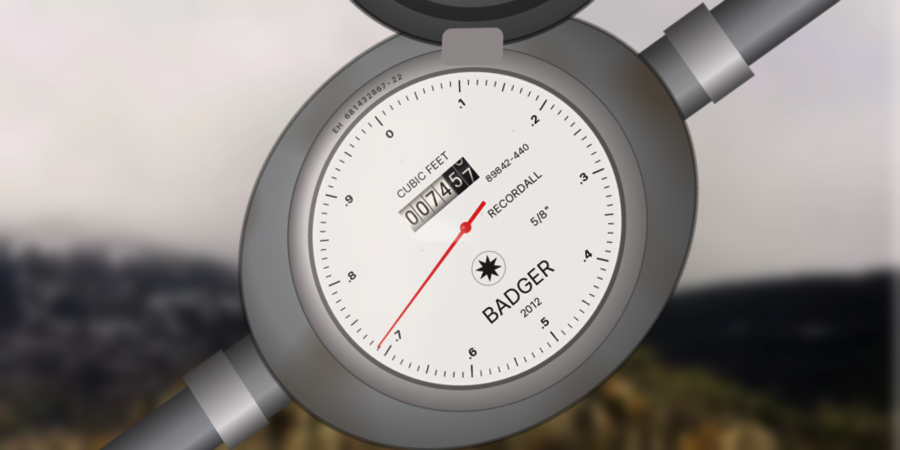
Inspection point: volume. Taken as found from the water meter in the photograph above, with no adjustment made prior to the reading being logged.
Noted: 7456.71 ft³
